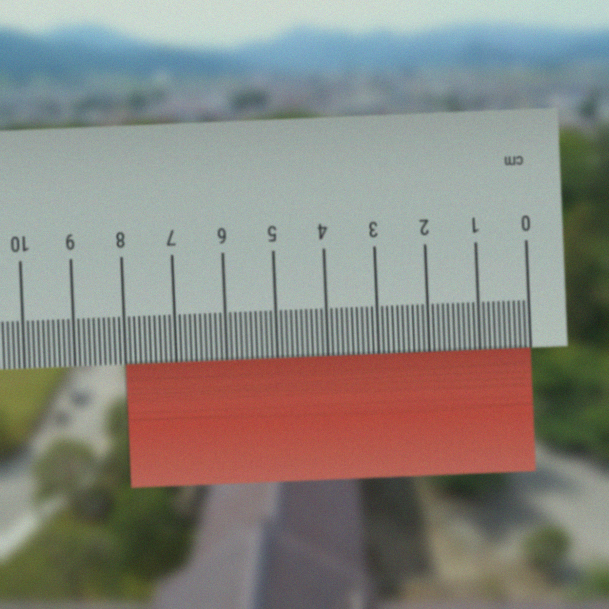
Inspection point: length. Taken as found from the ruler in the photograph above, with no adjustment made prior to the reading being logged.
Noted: 8 cm
